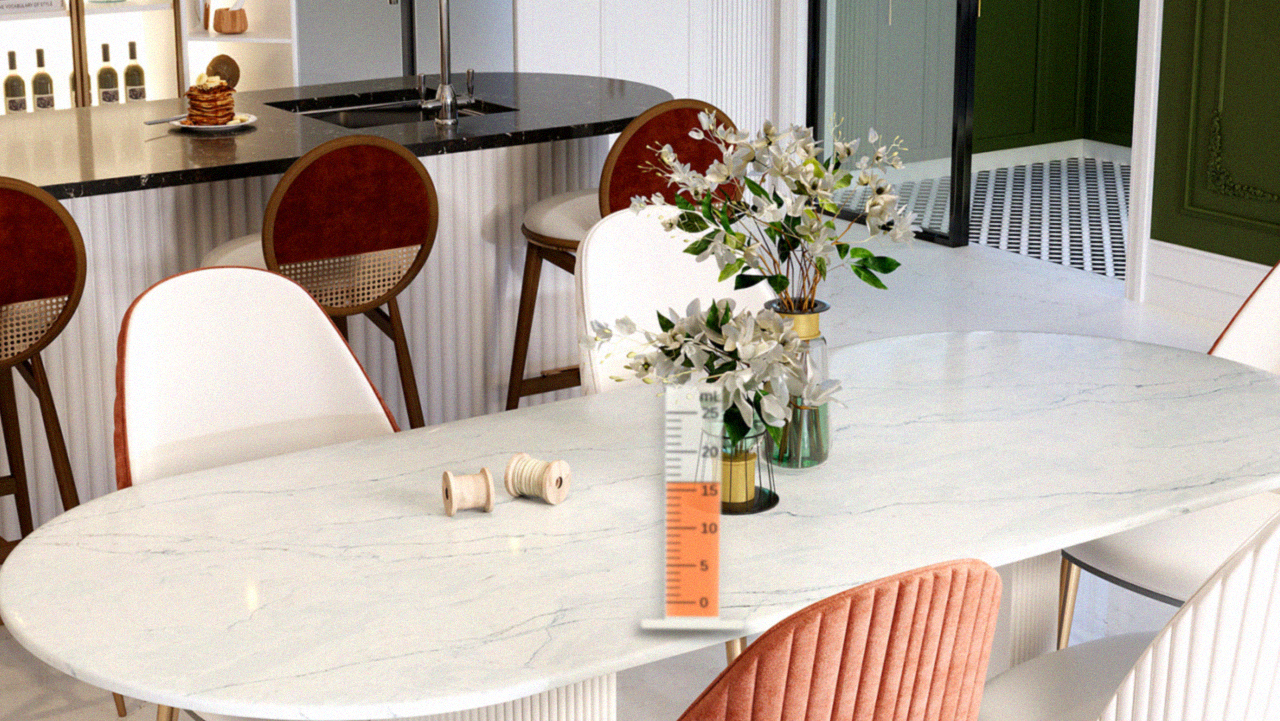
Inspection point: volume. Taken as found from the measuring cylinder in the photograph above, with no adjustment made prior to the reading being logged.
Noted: 16 mL
